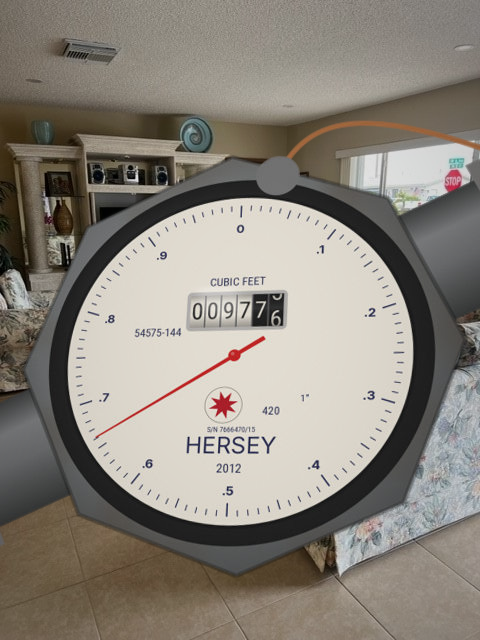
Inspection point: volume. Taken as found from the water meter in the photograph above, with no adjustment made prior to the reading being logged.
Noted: 9775.66 ft³
